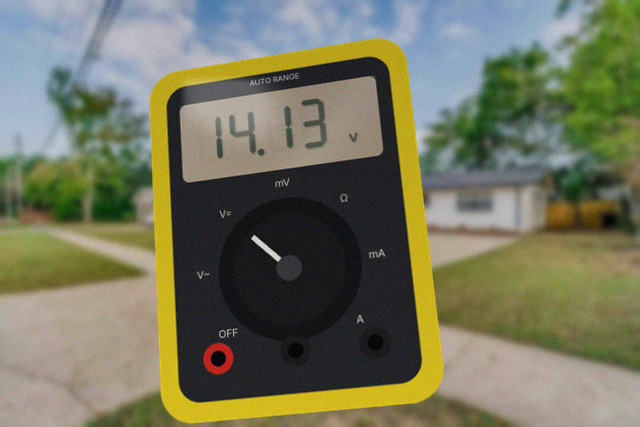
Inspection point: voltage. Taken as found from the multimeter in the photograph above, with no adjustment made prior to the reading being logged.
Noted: 14.13 V
